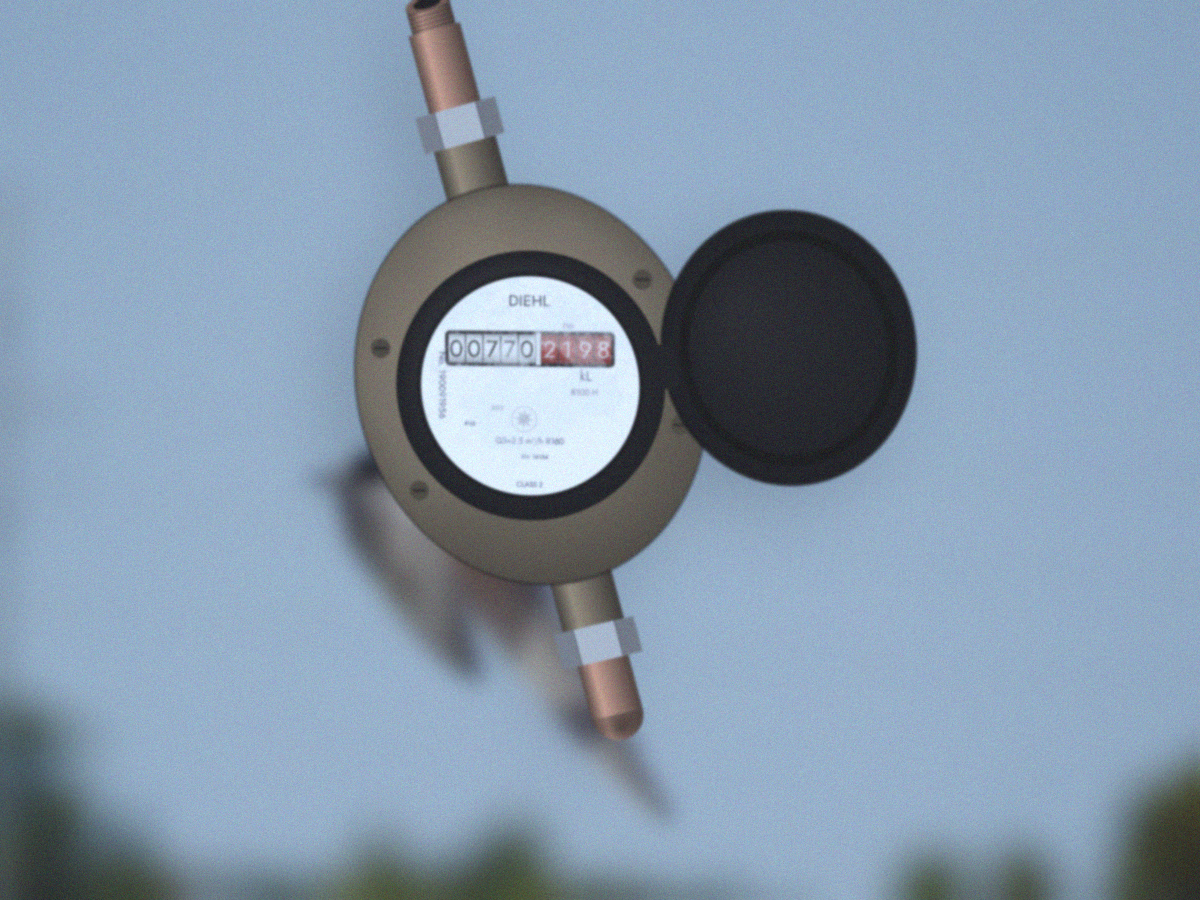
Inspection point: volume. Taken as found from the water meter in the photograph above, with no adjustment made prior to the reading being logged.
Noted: 770.2198 kL
